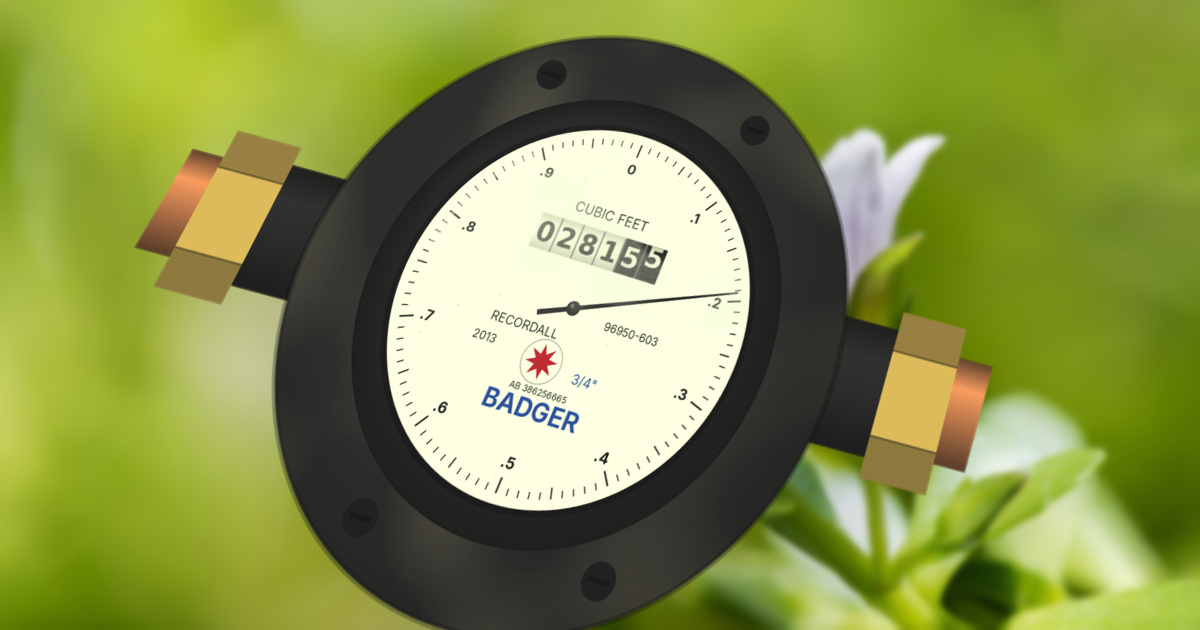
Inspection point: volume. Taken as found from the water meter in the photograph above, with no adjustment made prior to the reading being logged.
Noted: 28155.19 ft³
